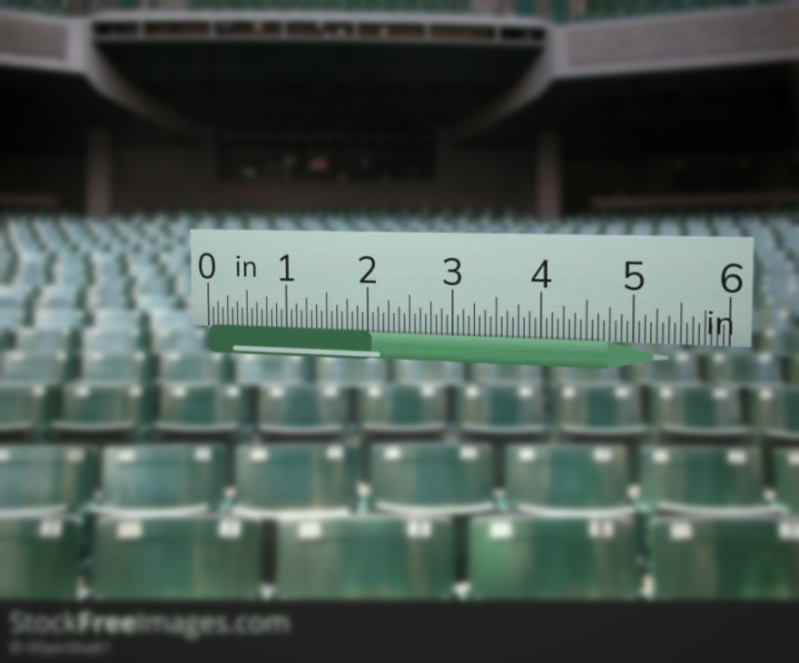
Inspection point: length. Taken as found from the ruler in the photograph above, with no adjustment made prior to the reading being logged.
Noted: 5.375 in
